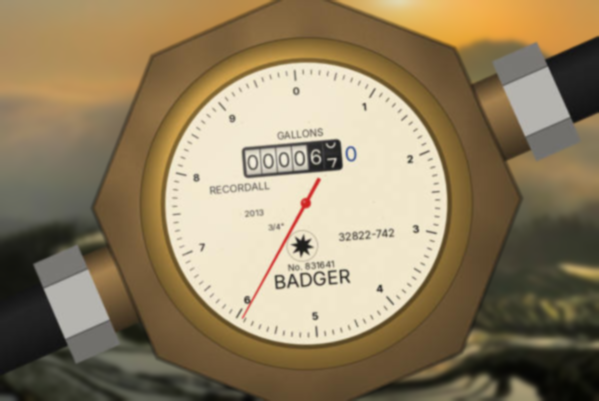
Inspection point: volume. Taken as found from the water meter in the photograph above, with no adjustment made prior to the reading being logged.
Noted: 665.9 gal
